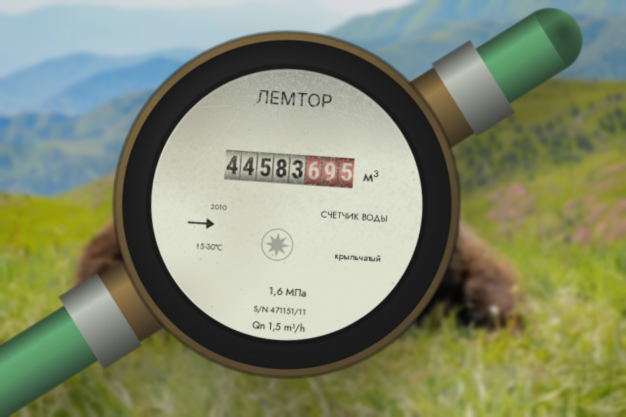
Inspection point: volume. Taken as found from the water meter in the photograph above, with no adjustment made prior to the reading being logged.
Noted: 44583.695 m³
